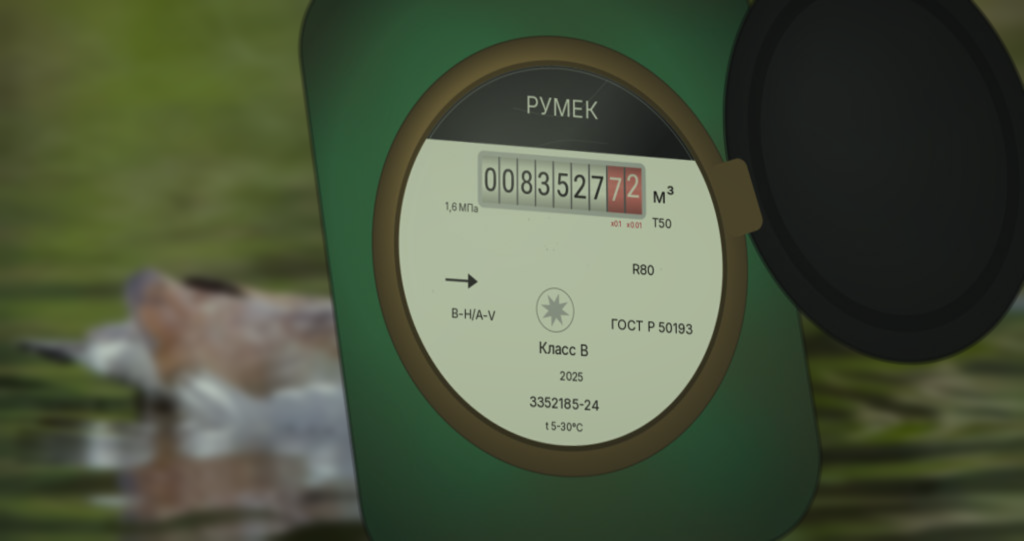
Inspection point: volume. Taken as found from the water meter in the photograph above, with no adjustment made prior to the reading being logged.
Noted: 83527.72 m³
